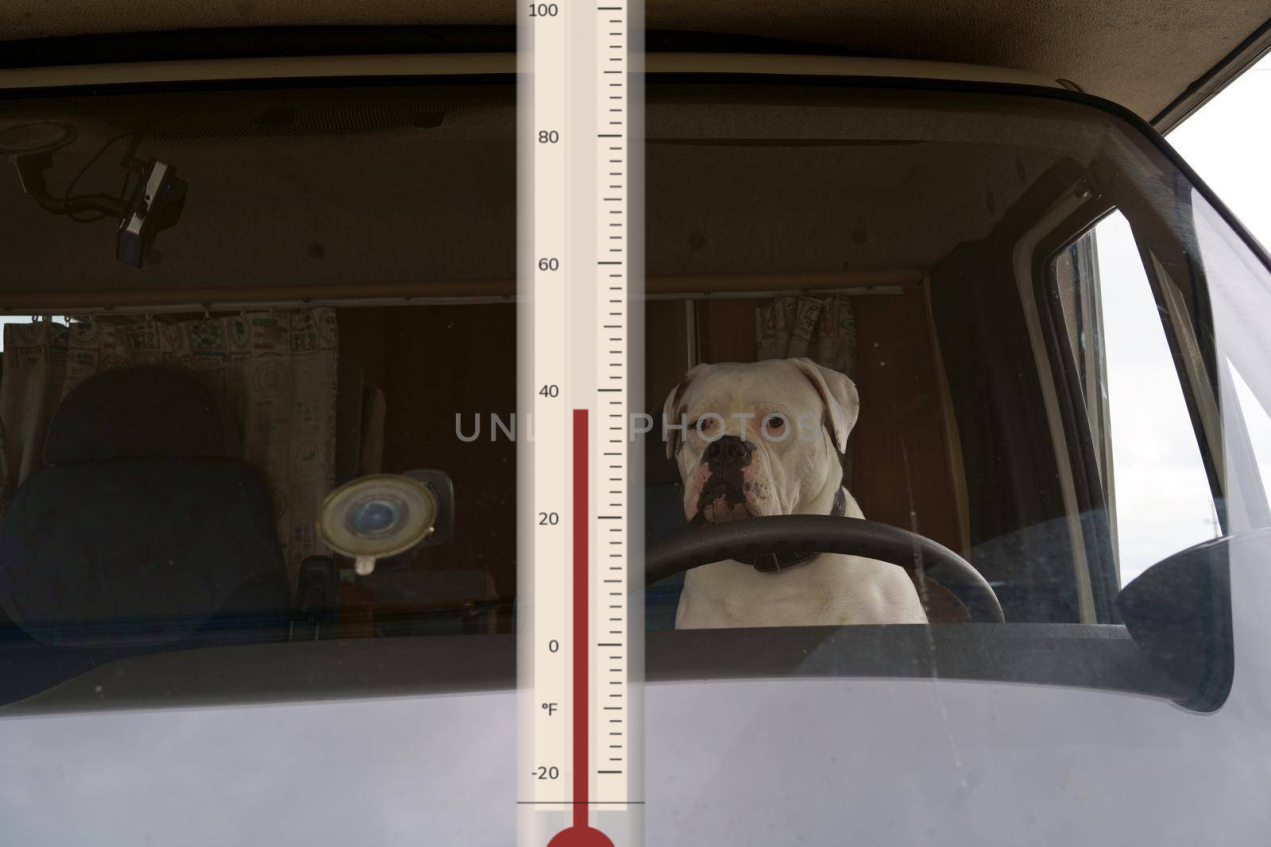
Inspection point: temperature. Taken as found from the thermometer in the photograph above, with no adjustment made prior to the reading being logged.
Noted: 37 °F
